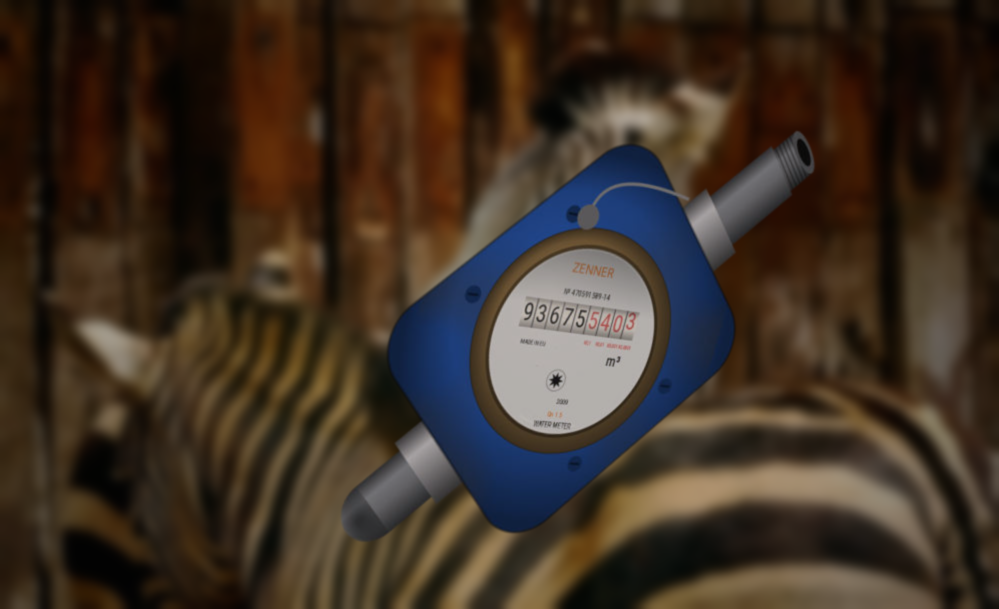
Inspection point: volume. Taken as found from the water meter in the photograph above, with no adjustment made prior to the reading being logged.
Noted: 93675.5403 m³
